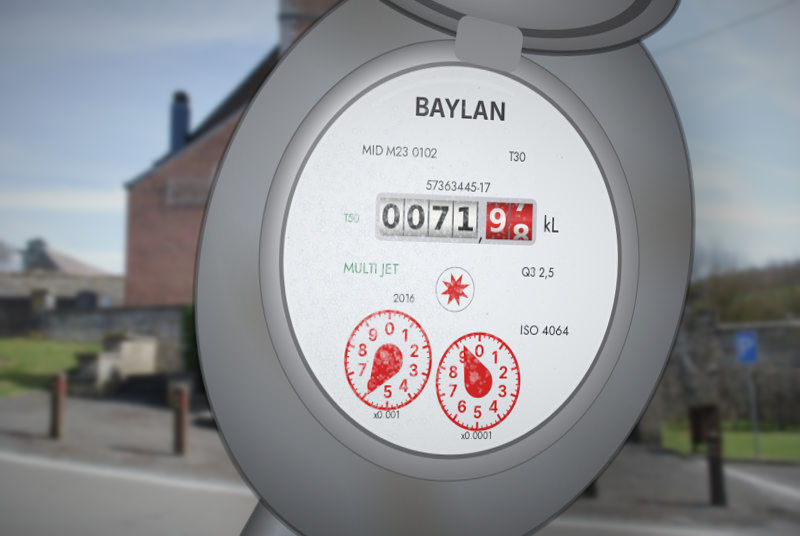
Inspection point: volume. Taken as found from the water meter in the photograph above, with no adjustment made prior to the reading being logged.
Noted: 71.9759 kL
